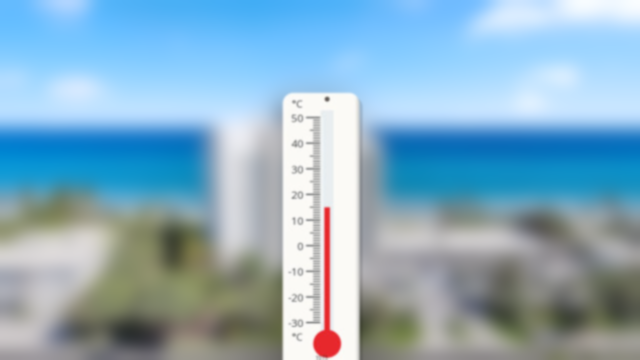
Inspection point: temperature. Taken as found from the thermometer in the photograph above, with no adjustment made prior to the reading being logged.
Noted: 15 °C
